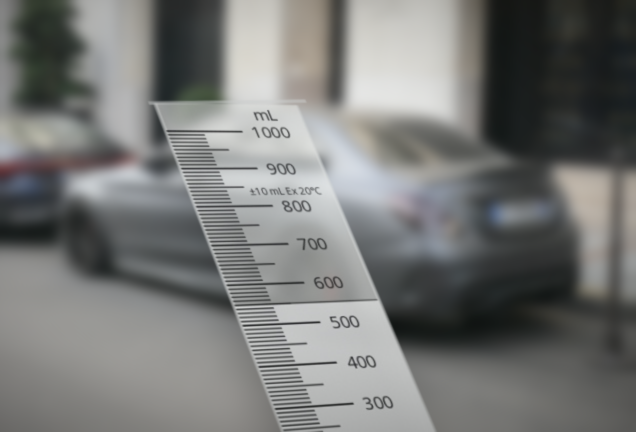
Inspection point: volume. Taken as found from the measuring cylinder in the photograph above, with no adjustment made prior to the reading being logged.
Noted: 550 mL
